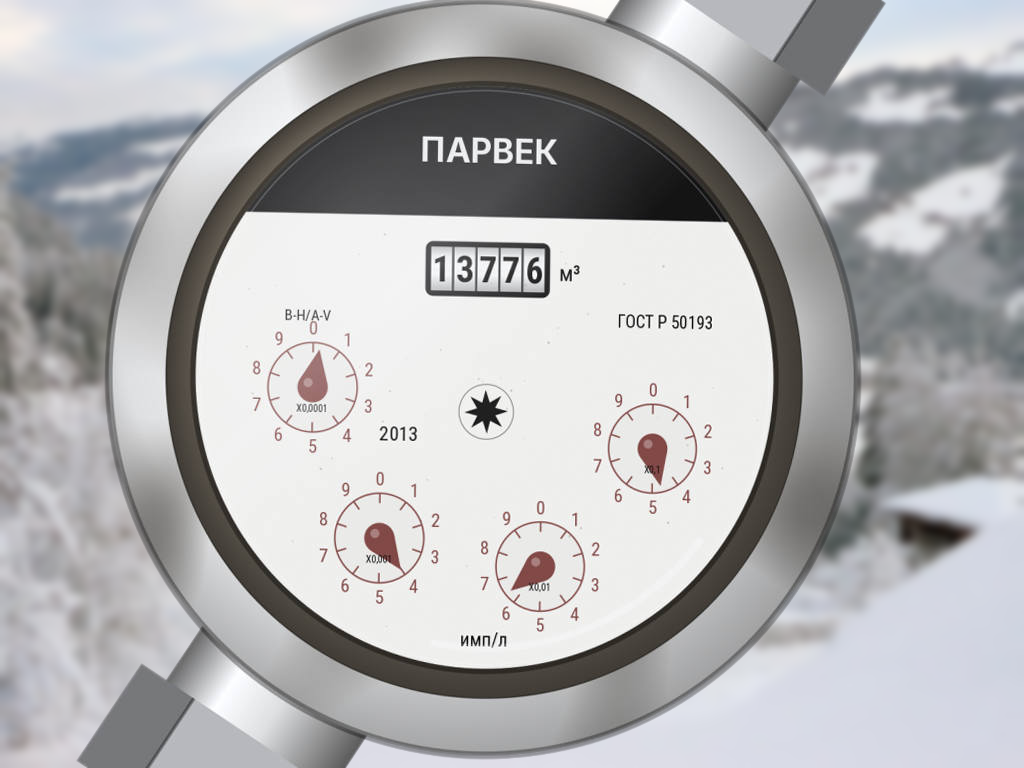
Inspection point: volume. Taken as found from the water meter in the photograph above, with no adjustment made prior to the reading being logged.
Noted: 13776.4640 m³
